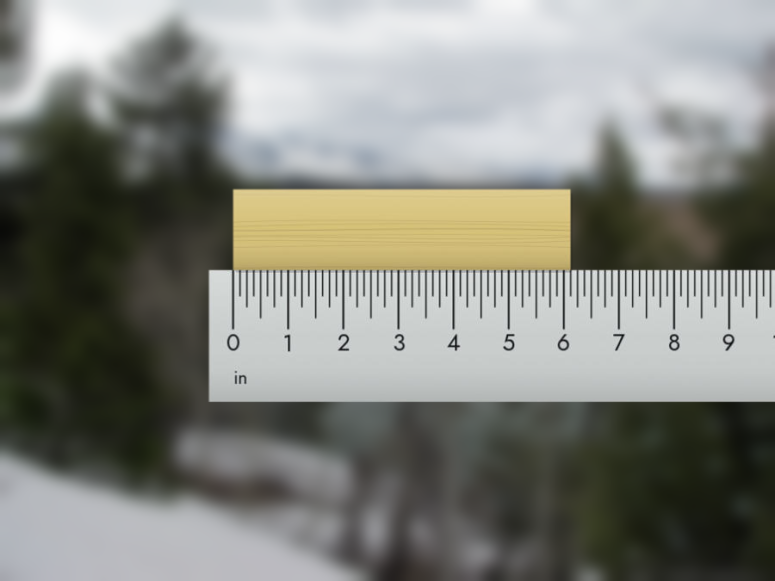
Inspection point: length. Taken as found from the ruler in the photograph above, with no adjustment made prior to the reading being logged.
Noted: 6.125 in
